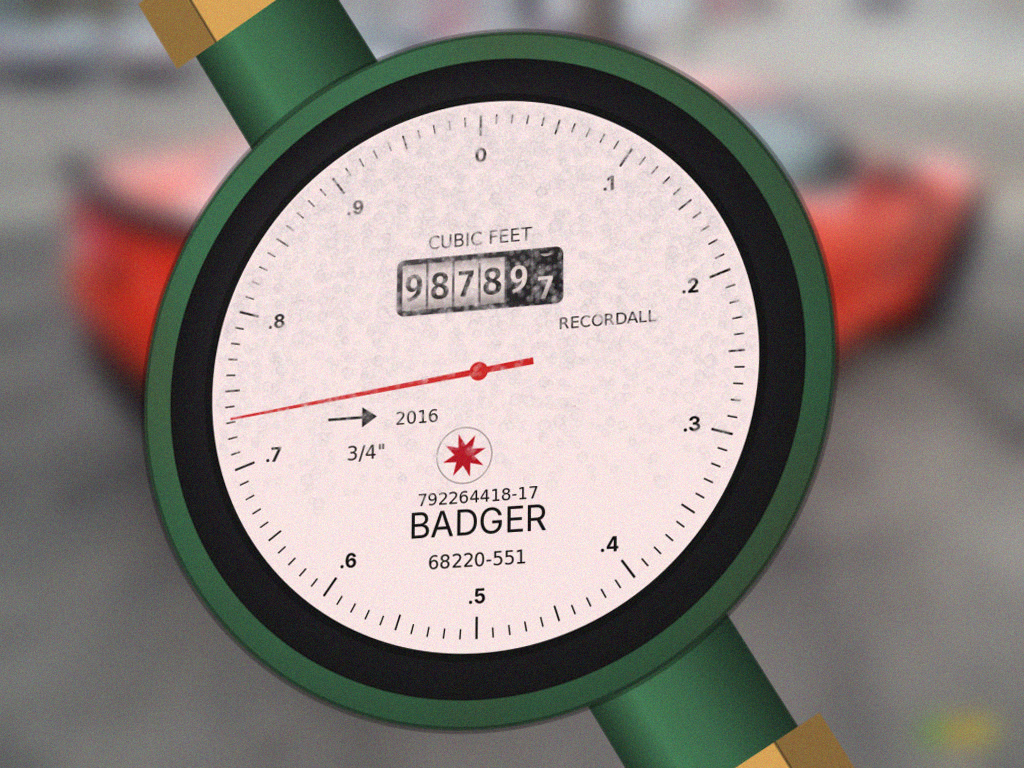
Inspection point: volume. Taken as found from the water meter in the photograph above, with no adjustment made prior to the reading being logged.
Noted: 987896.73 ft³
